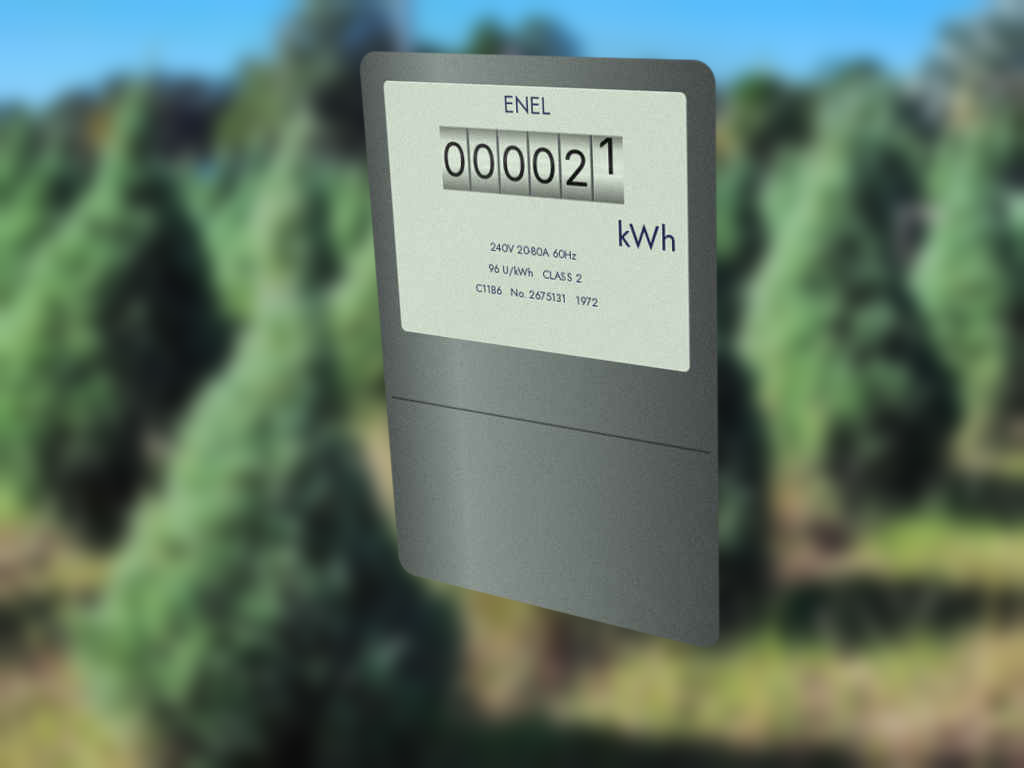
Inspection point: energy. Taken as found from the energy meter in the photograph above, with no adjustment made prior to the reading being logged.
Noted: 21 kWh
